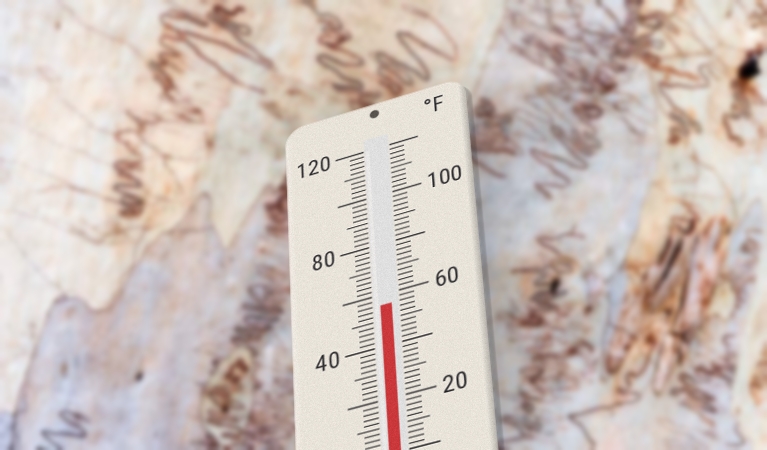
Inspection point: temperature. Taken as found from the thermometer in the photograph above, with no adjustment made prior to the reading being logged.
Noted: 56 °F
